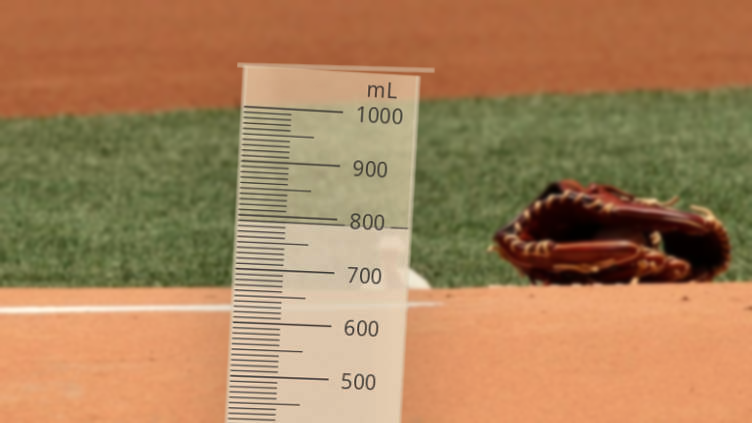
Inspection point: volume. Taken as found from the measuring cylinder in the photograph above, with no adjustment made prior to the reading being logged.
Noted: 790 mL
